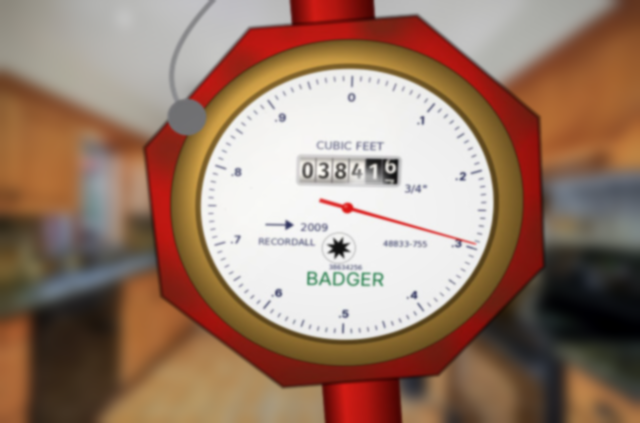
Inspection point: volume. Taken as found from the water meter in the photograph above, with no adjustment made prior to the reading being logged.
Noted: 38416.29 ft³
